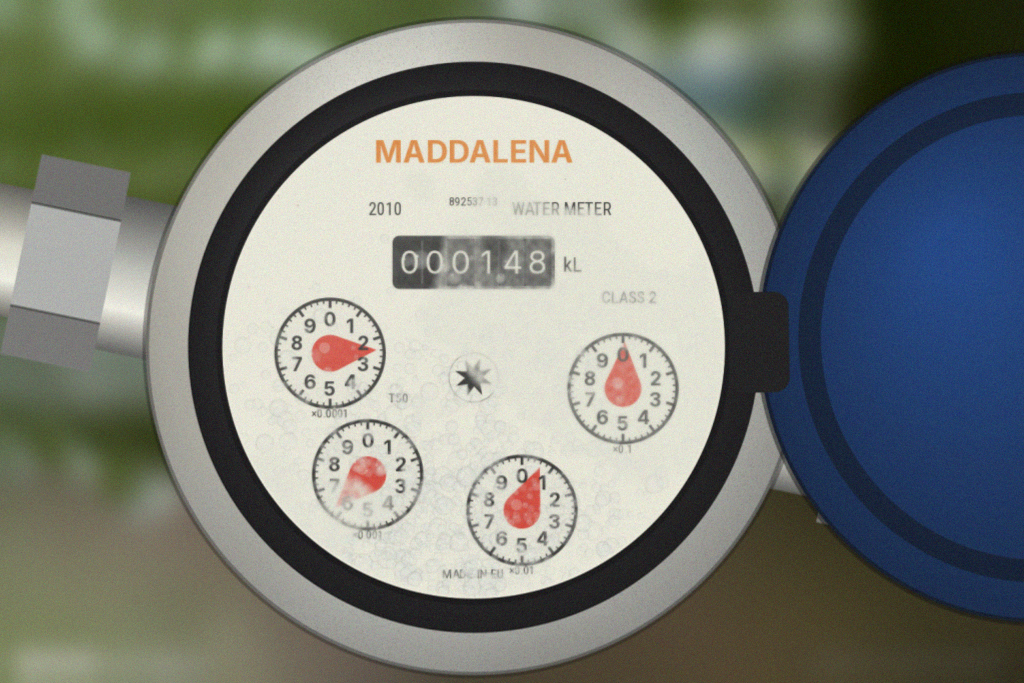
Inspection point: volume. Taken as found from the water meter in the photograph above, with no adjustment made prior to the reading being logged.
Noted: 148.0062 kL
